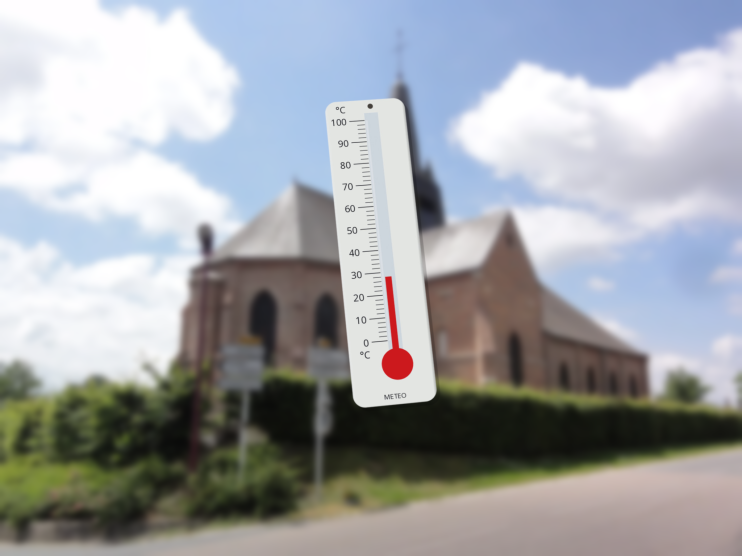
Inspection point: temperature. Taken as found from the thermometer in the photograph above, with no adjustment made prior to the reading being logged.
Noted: 28 °C
